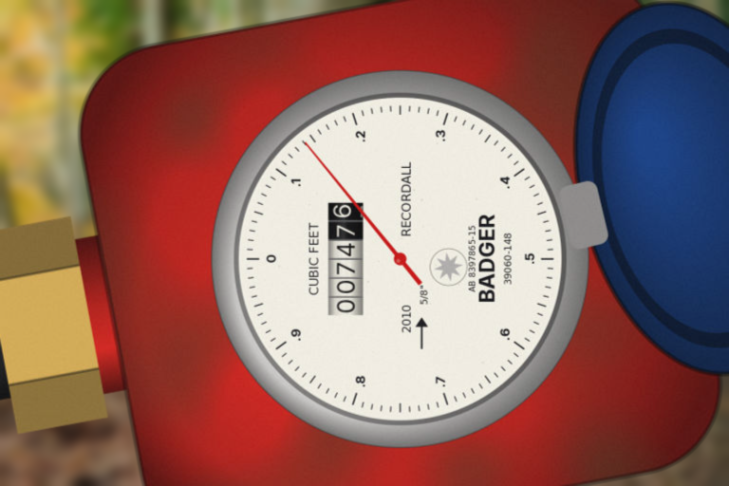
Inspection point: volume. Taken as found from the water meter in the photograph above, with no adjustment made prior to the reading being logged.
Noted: 7476.14 ft³
